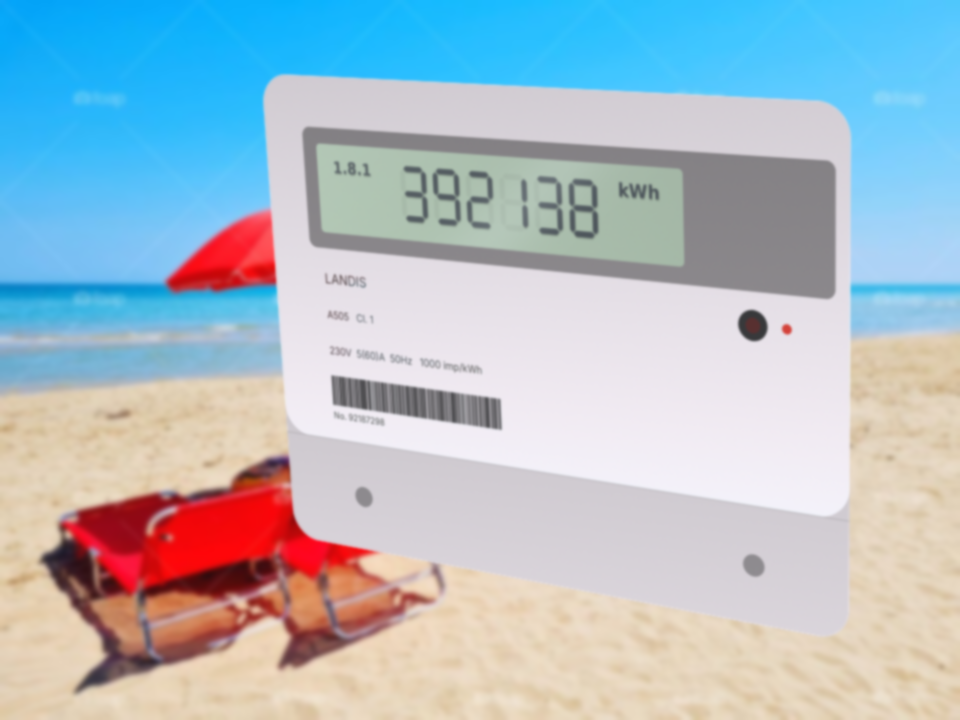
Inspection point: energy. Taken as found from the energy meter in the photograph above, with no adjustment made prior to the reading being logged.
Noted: 392138 kWh
